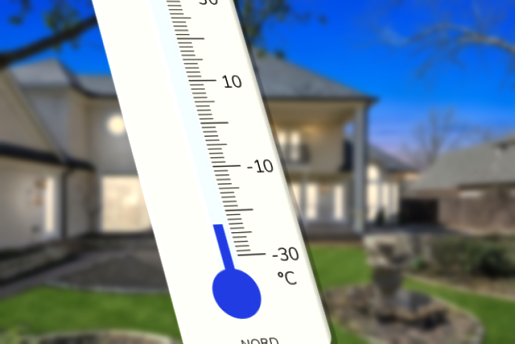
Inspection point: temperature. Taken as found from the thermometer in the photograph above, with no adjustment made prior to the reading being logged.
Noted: -23 °C
